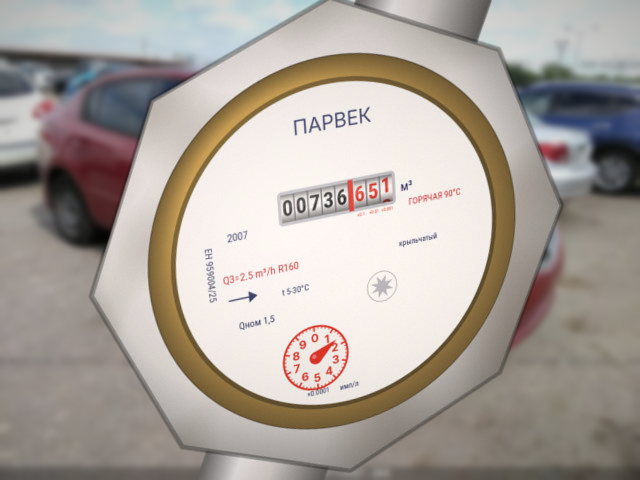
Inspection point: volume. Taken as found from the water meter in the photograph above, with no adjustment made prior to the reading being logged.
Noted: 736.6511 m³
